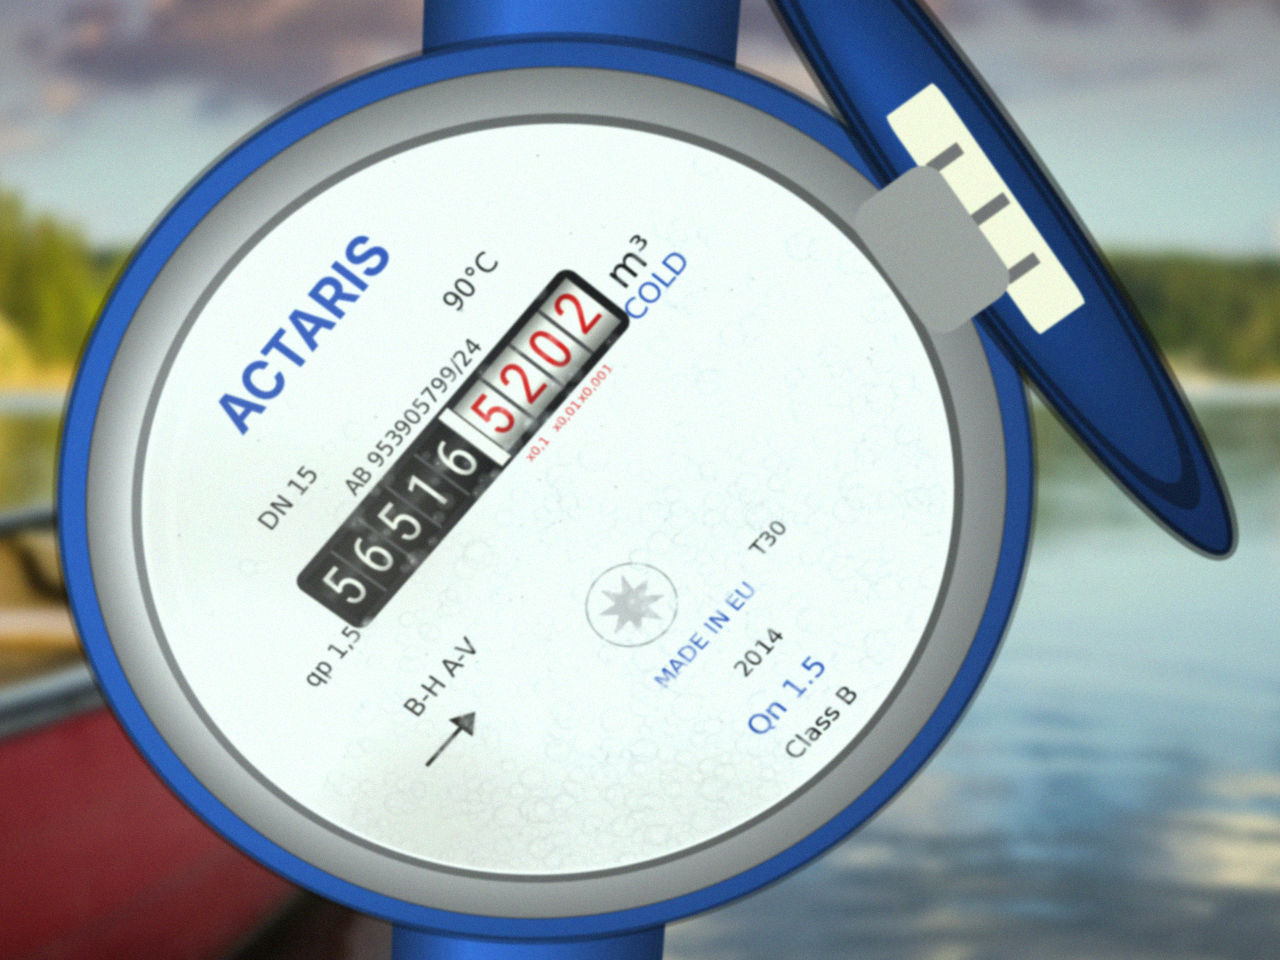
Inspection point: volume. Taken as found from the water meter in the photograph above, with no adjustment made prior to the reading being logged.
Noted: 56516.5202 m³
